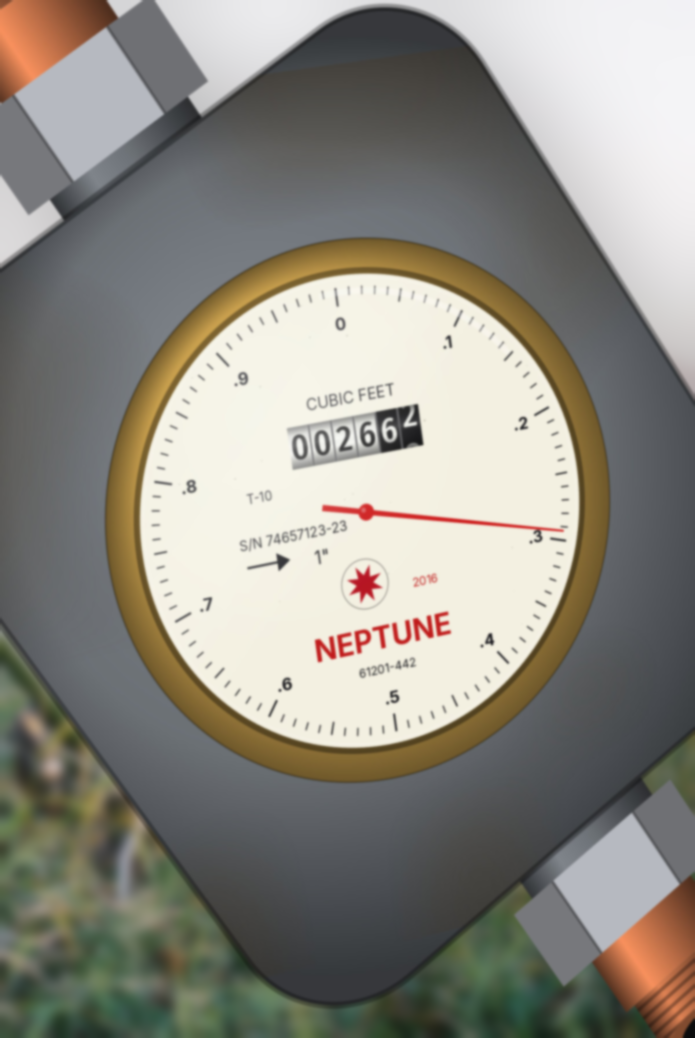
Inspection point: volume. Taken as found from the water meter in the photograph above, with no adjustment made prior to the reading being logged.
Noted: 2662.29 ft³
